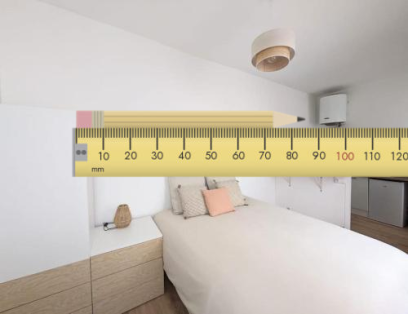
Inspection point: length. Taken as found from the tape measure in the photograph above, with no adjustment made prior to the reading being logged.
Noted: 85 mm
